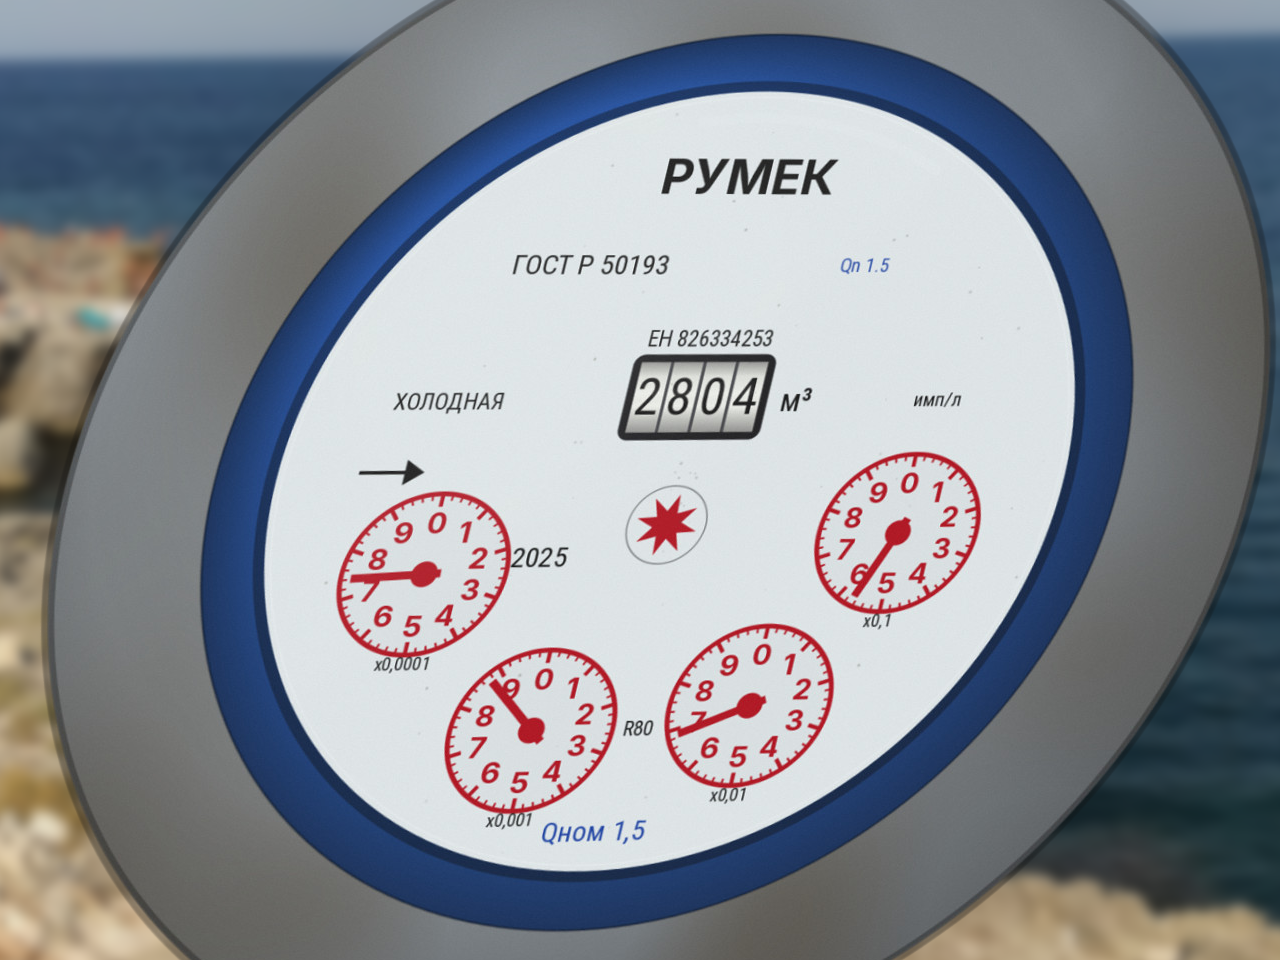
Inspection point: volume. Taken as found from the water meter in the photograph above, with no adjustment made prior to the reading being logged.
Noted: 2804.5687 m³
